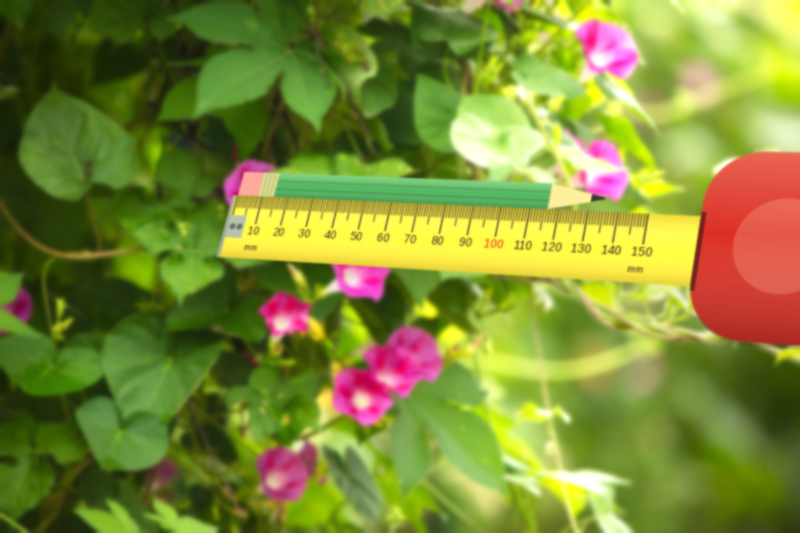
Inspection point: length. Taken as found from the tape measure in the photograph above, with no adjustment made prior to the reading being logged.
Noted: 135 mm
